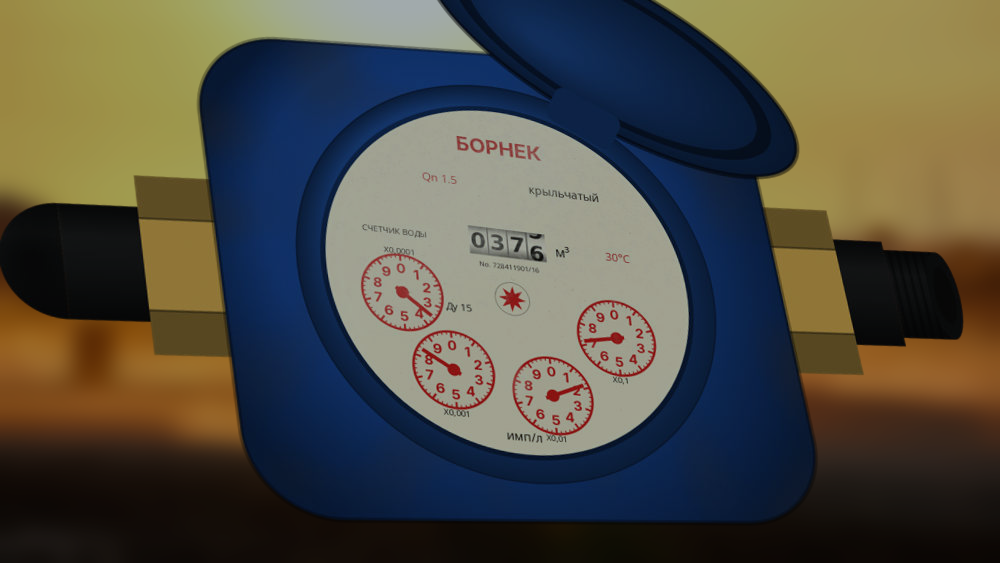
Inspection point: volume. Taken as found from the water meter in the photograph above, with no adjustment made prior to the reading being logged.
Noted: 375.7183 m³
